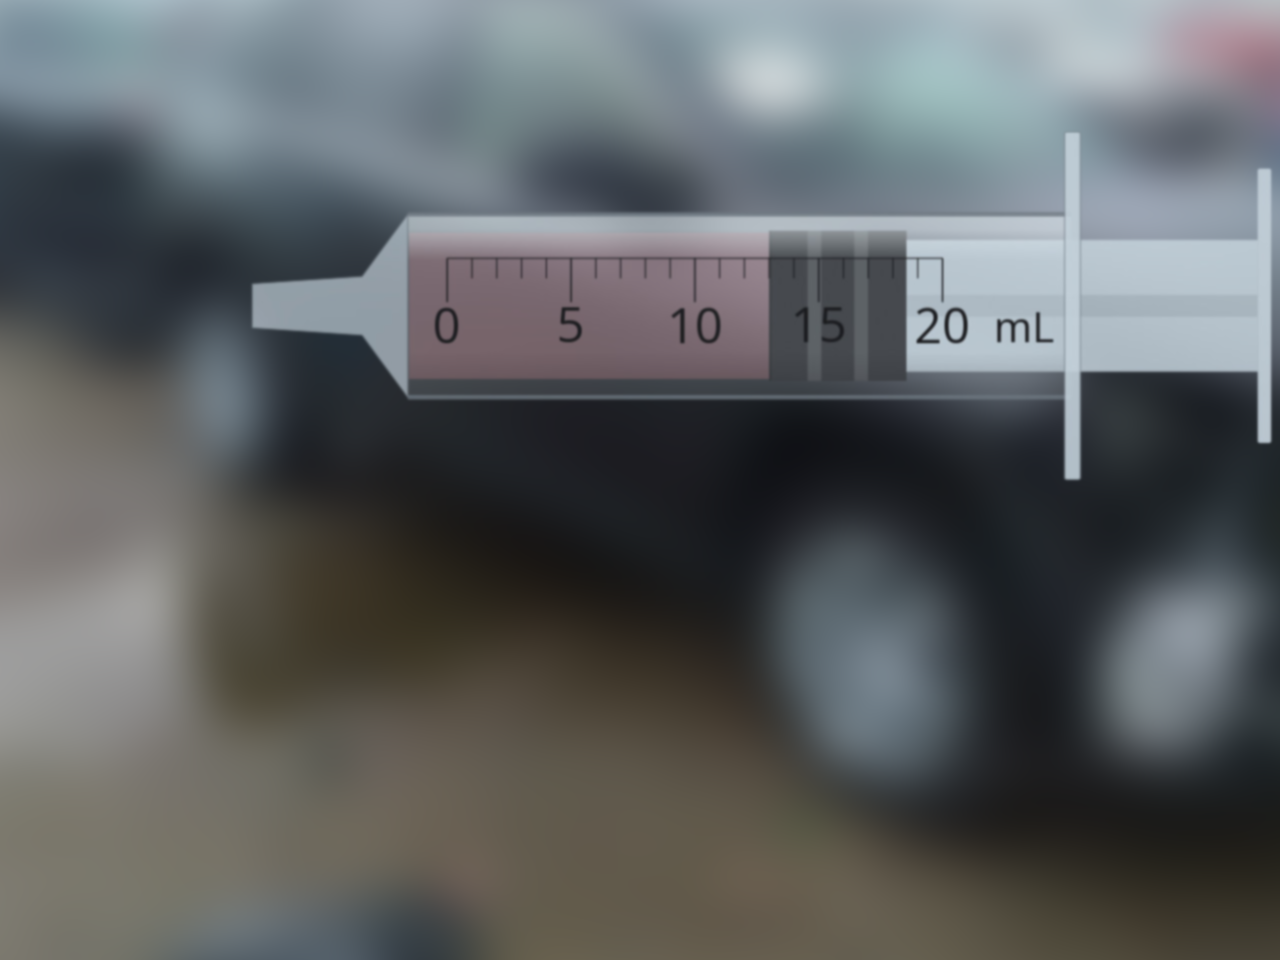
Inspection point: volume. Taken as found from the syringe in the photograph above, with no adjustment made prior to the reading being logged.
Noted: 13 mL
